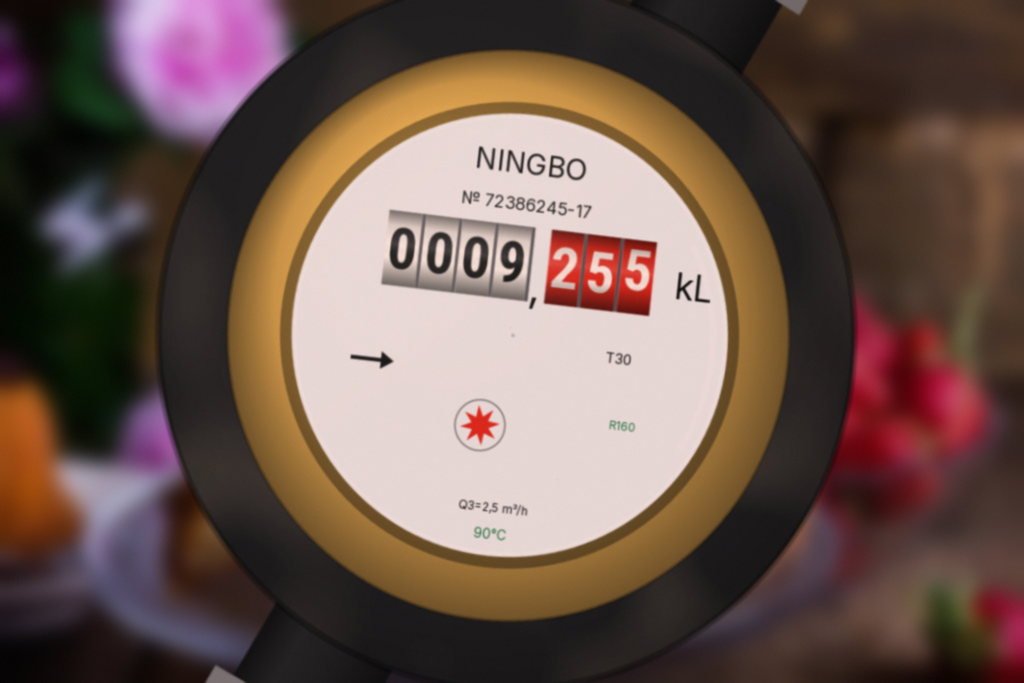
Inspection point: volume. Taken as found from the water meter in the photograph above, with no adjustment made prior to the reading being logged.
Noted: 9.255 kL
